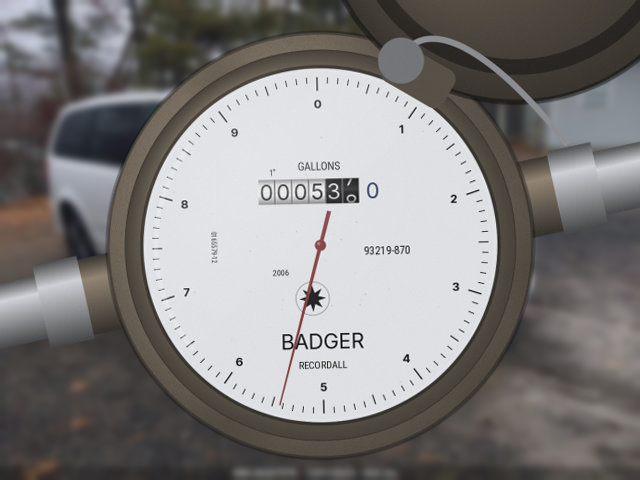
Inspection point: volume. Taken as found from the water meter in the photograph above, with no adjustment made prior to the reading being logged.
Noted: 5375.4 gal
